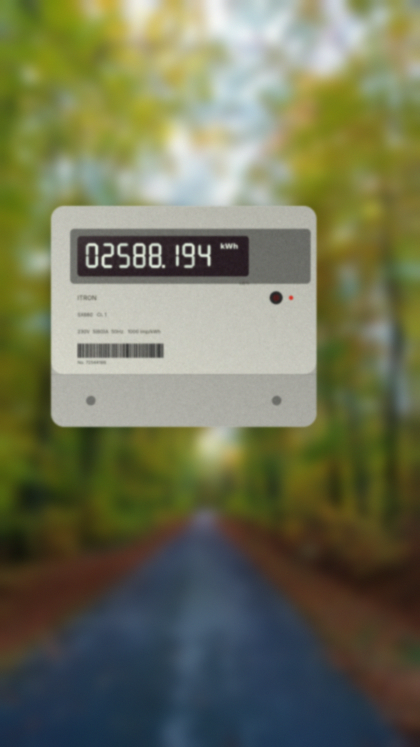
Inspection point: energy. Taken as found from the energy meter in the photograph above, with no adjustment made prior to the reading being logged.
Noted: 2588.194 kWh
